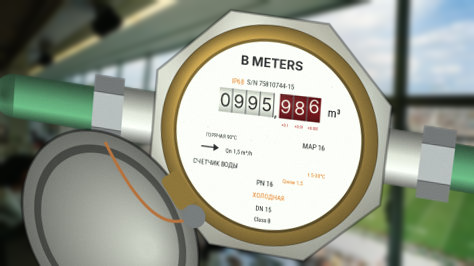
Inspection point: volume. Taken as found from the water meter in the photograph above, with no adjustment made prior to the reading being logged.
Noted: 995.986 m³
